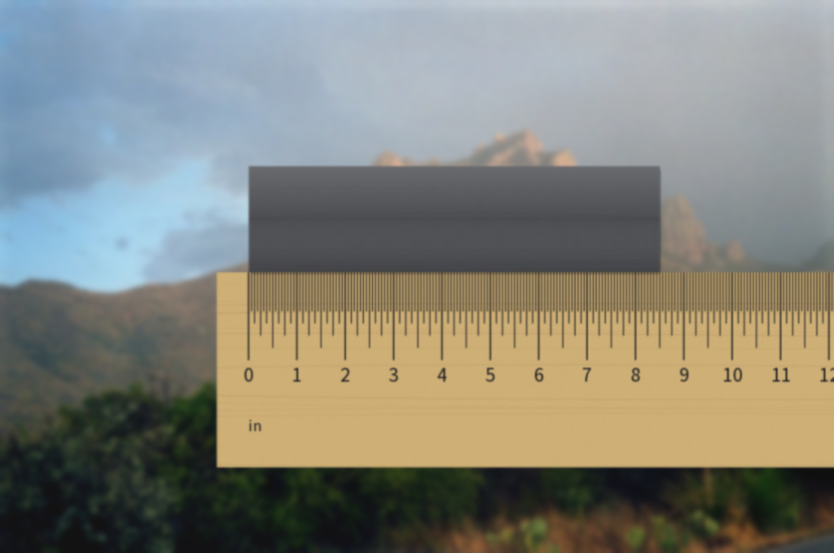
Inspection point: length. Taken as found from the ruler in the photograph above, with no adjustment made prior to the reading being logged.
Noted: 8.5 in
